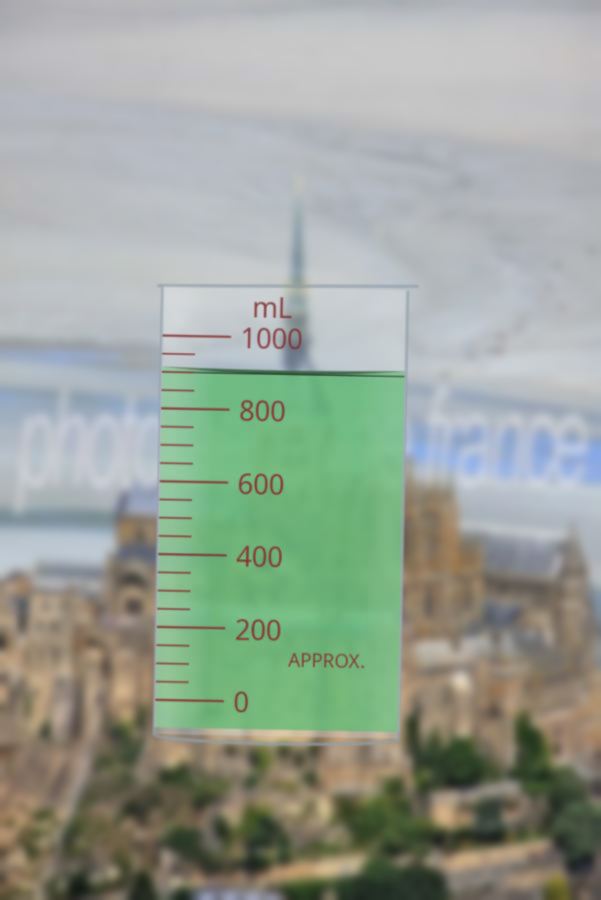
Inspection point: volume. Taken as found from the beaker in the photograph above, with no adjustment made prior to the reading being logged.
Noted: 900 mL
